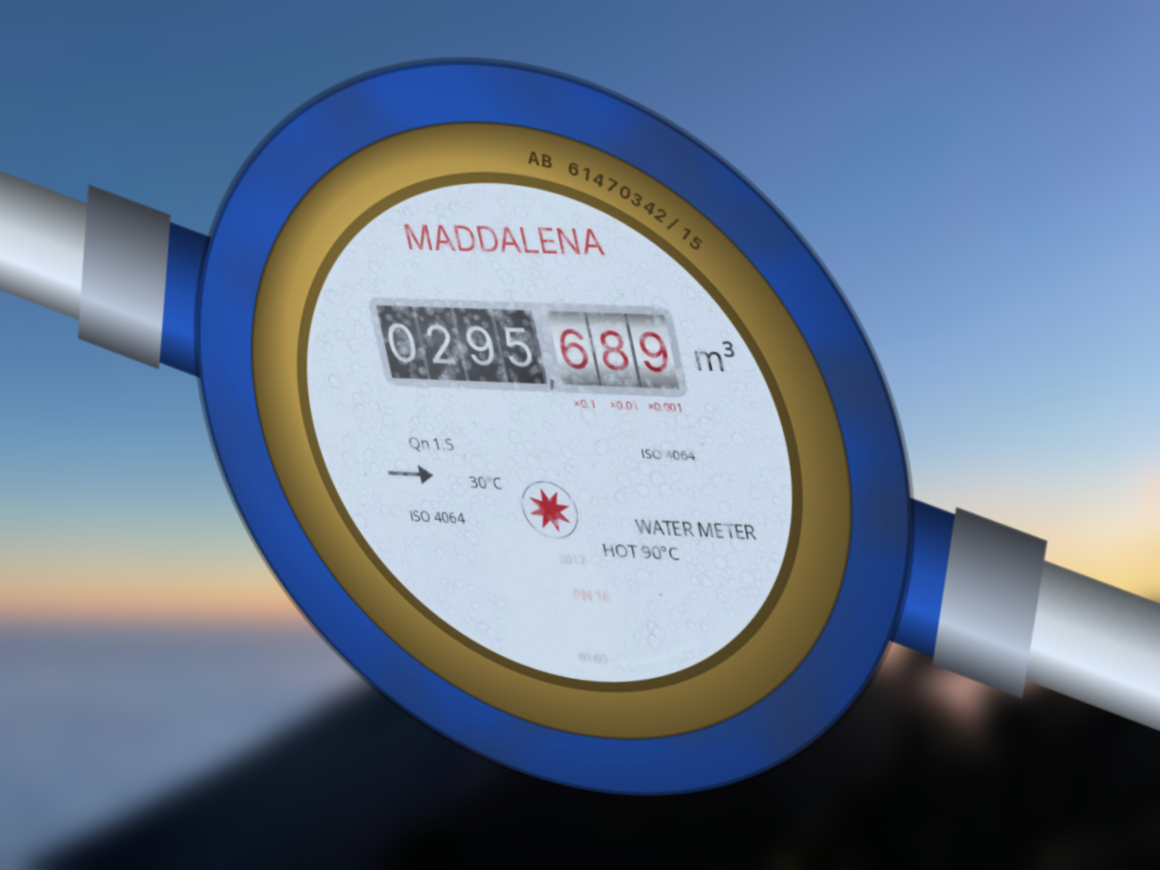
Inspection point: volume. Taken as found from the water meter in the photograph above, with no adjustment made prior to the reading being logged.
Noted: 295.689 m³
